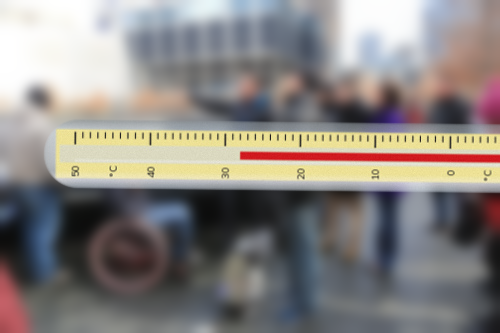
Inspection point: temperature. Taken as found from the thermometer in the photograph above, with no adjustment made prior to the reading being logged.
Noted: 28 °C
